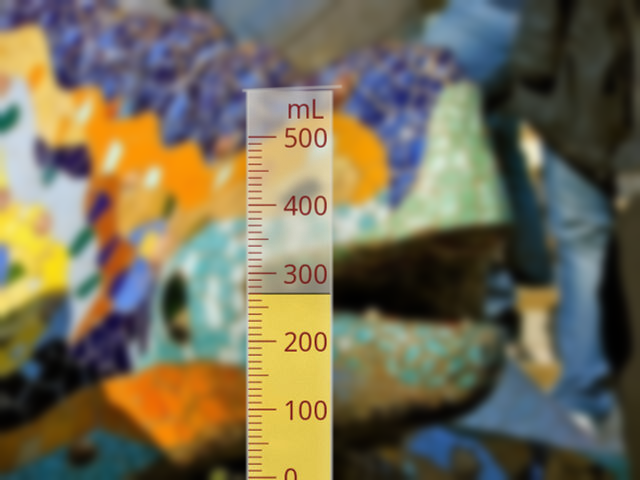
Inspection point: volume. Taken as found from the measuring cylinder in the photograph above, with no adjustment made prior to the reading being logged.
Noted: 270 mL
